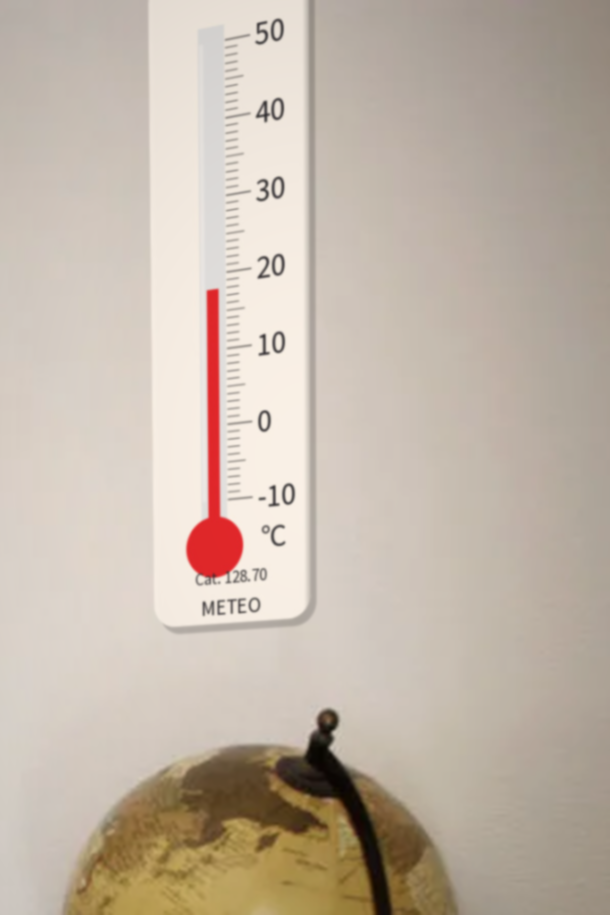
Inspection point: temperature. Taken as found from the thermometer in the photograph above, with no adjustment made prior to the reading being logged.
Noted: 18 °C
